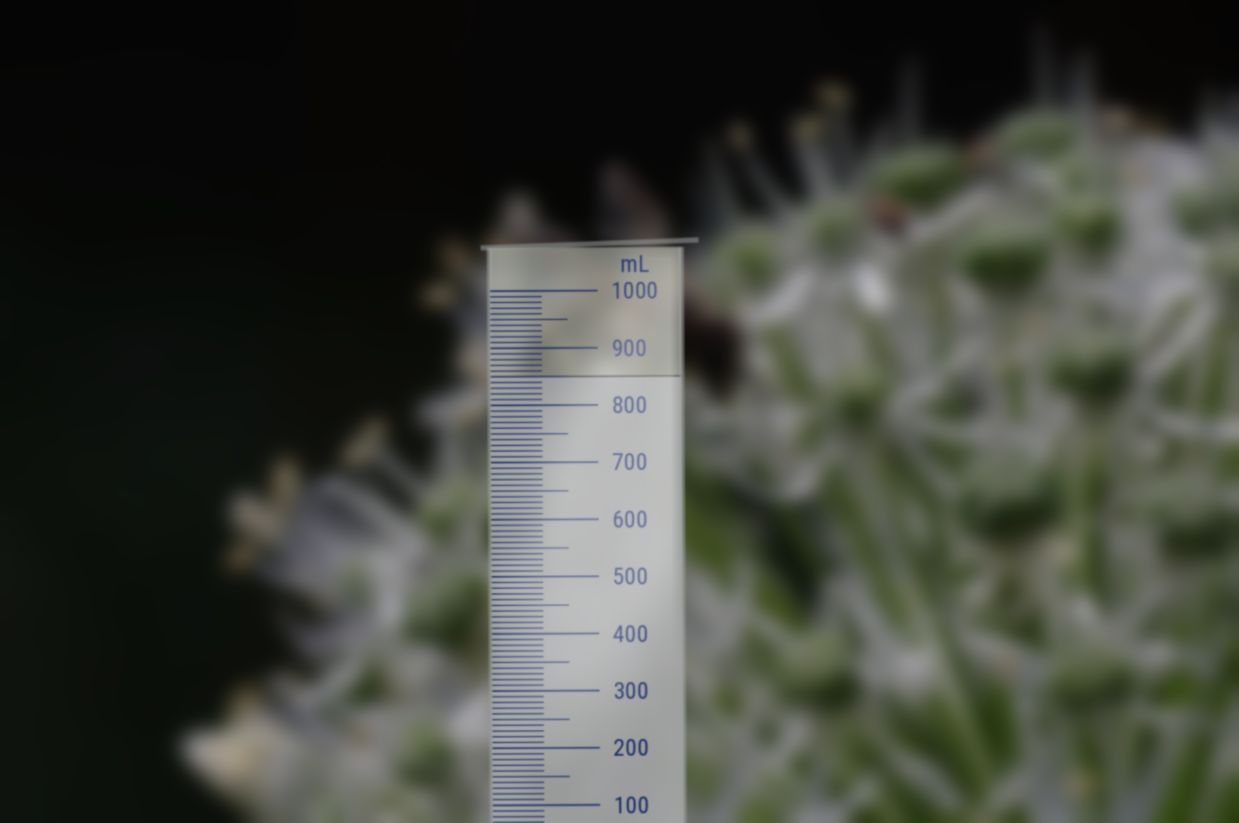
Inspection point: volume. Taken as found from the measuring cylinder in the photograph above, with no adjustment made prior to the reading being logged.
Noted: 850 mL
